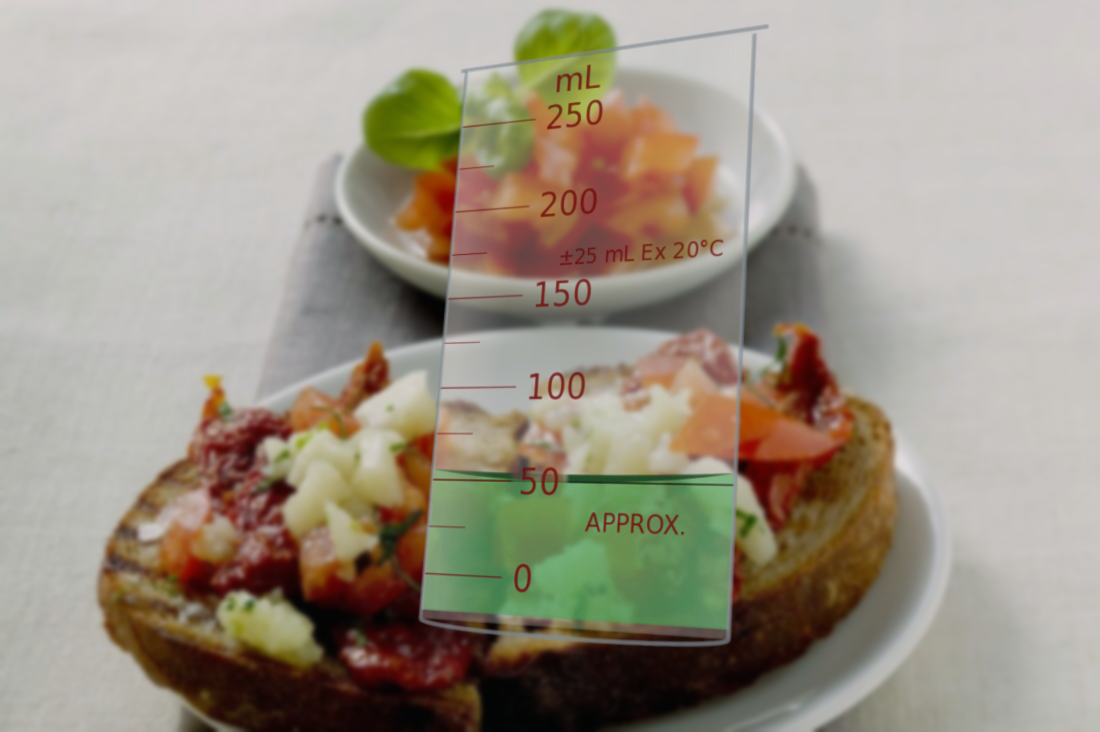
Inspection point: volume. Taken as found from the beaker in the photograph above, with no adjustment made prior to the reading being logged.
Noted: 50 mL
